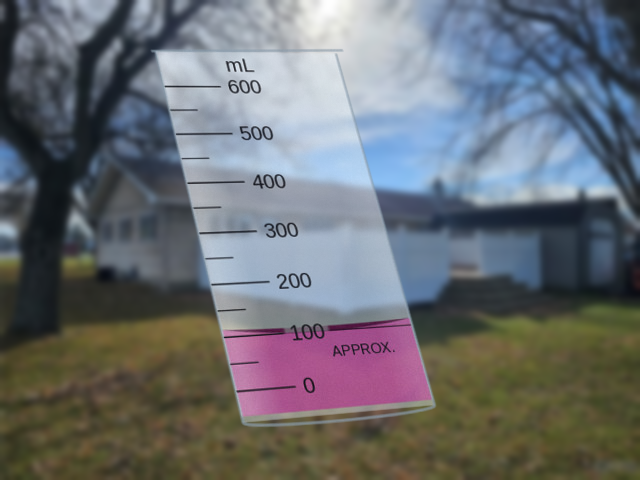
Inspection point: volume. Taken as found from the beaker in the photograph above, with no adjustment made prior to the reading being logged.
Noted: 100 mL
